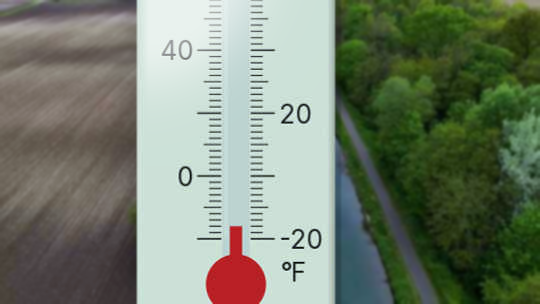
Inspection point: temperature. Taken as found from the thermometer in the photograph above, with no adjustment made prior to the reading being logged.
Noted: -16 °F
